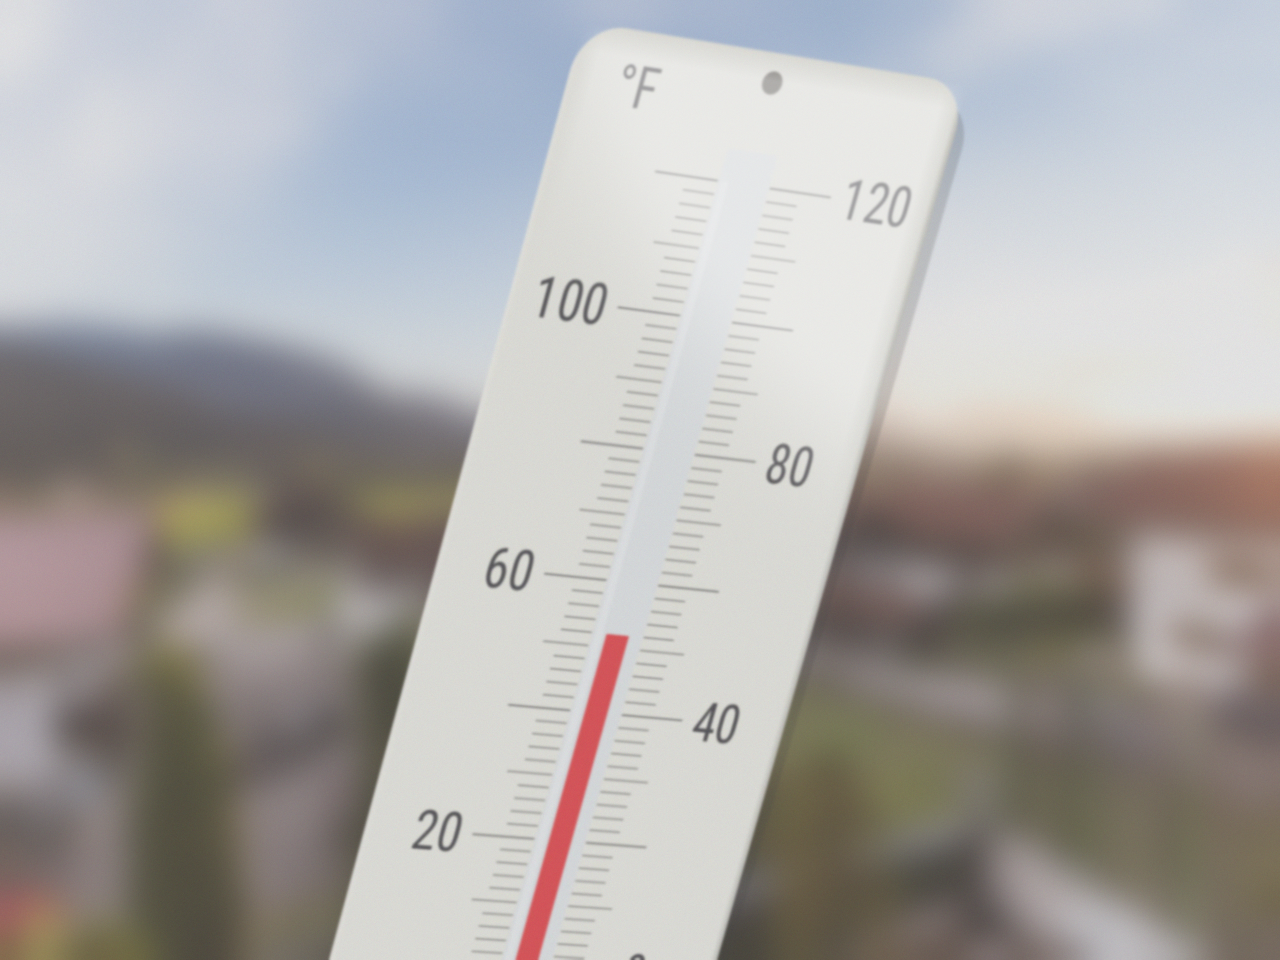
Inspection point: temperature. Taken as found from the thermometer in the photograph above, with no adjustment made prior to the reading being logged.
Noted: 52 °F
